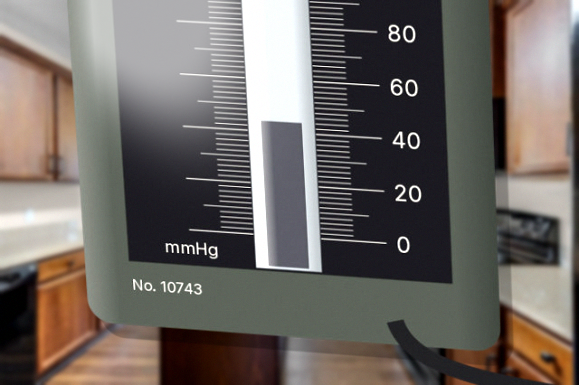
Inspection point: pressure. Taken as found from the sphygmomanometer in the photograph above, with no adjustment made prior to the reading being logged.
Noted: 44 mmHg
